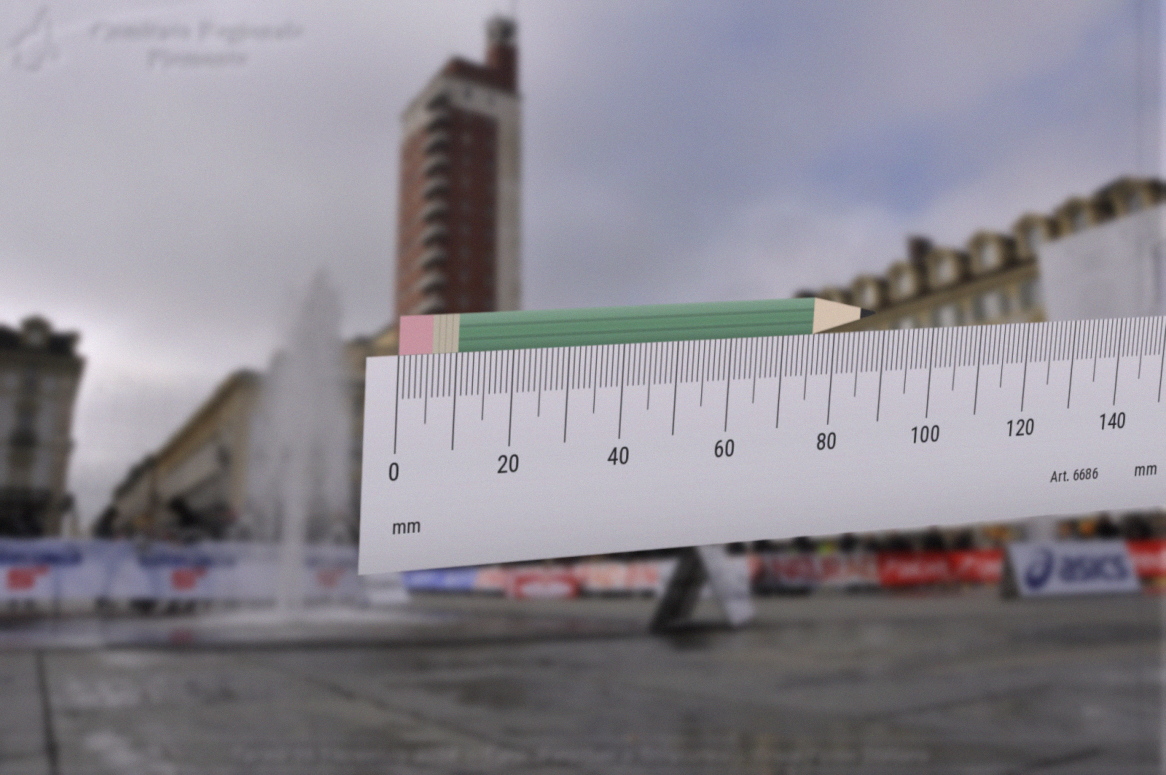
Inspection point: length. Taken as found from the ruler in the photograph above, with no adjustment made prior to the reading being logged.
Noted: 88 mm
